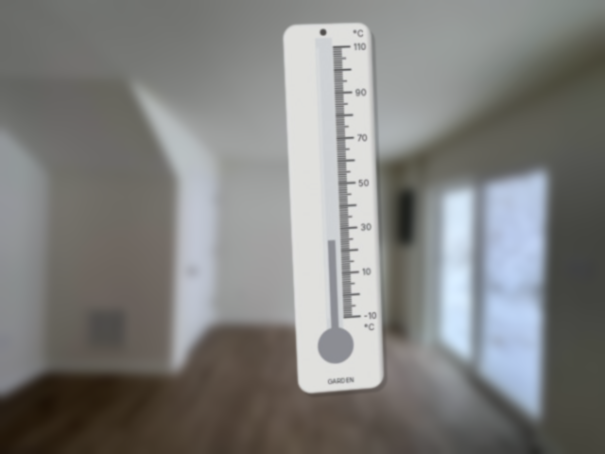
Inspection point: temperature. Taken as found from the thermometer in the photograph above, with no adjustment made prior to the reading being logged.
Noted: 25 °C
